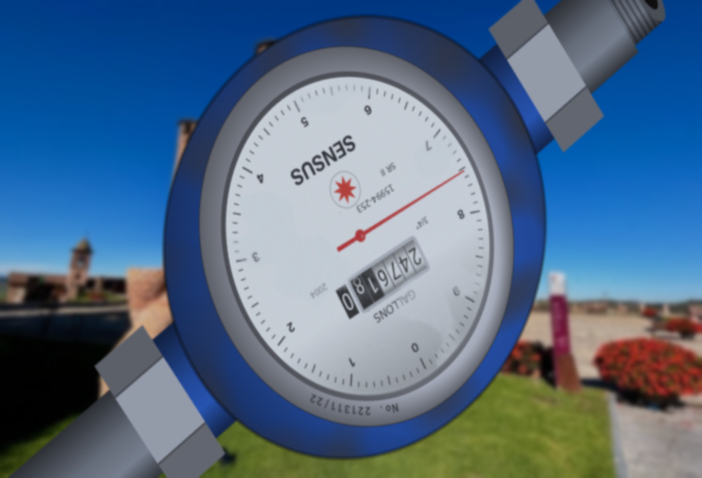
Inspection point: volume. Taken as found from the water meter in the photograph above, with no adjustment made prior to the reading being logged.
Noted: 2476177.5 gal
